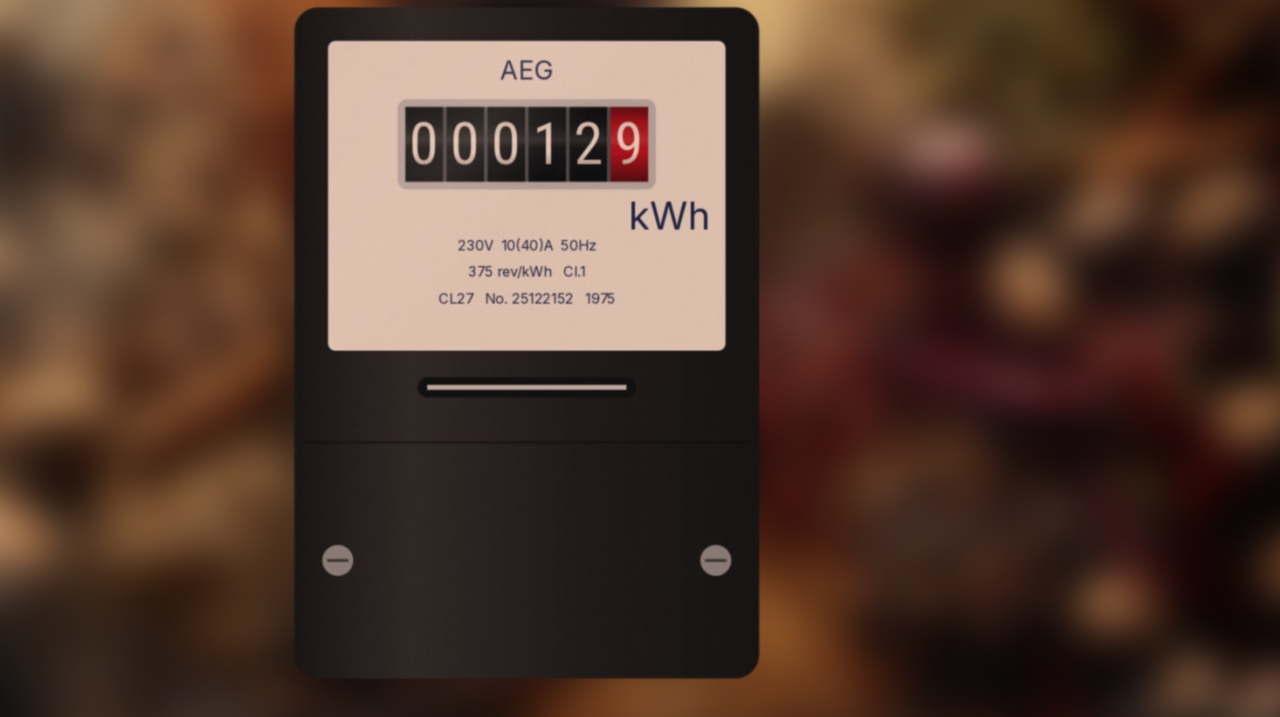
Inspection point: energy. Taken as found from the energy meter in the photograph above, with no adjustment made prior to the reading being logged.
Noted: 12.9 kWh
